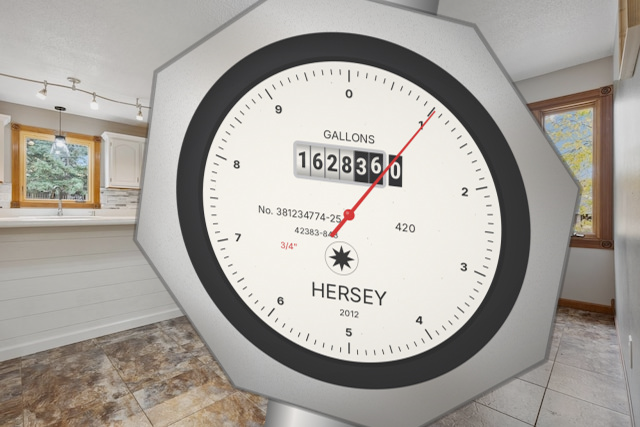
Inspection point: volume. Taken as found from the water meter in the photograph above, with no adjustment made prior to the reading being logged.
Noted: 1628361.0 gal
